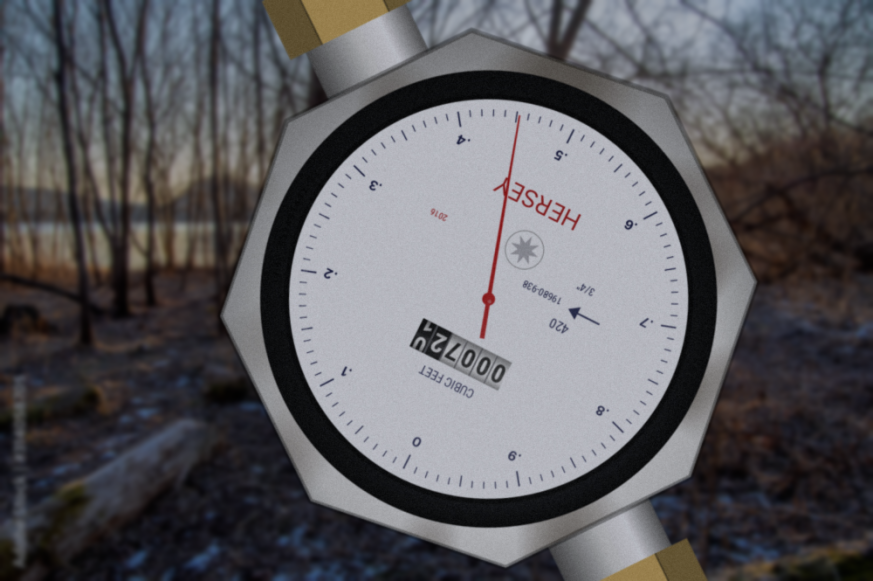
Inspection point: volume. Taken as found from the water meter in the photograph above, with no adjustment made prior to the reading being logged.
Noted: 720.45 ft³
